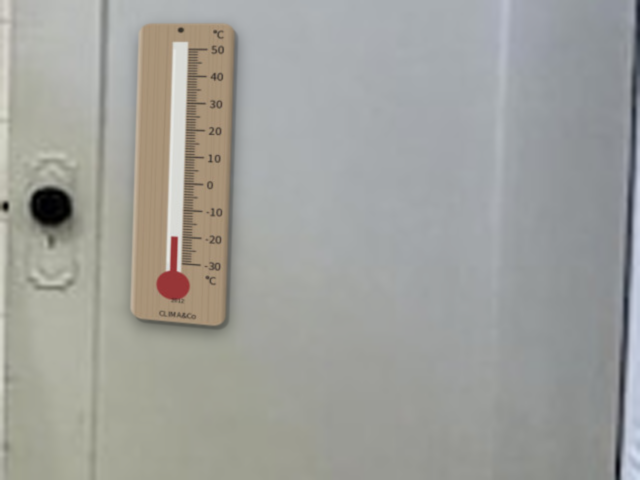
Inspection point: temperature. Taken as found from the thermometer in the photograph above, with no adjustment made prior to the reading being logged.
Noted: -20 °C
